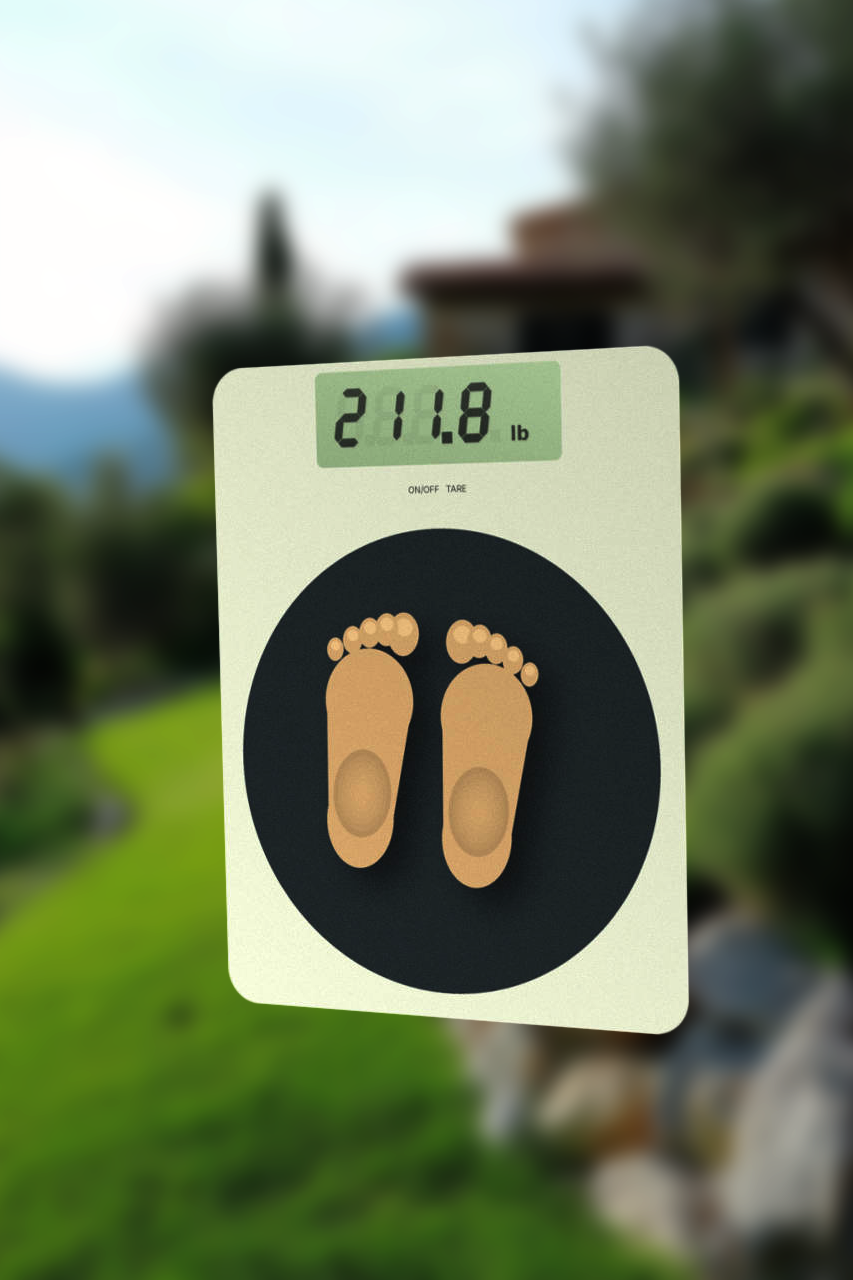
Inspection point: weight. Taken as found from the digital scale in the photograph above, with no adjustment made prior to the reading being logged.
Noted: 211.8 lb
